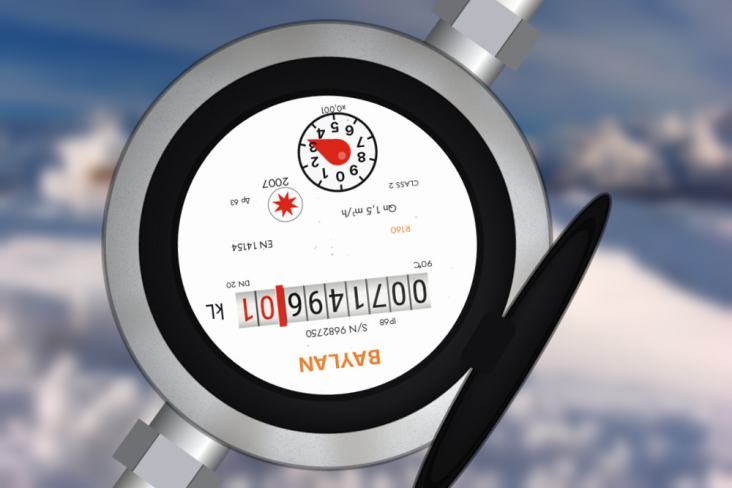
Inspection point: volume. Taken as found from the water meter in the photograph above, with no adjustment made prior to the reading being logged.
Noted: 71496.013 kL
